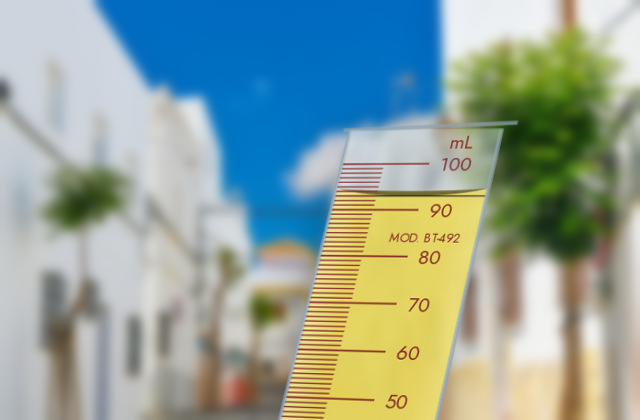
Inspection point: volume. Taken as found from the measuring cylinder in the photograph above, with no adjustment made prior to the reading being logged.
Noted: 93 mL
